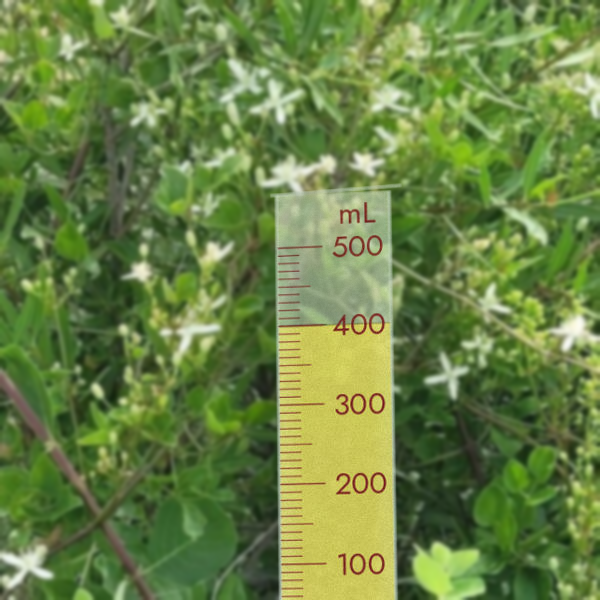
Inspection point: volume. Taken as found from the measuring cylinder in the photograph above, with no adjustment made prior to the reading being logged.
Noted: 400 mL
